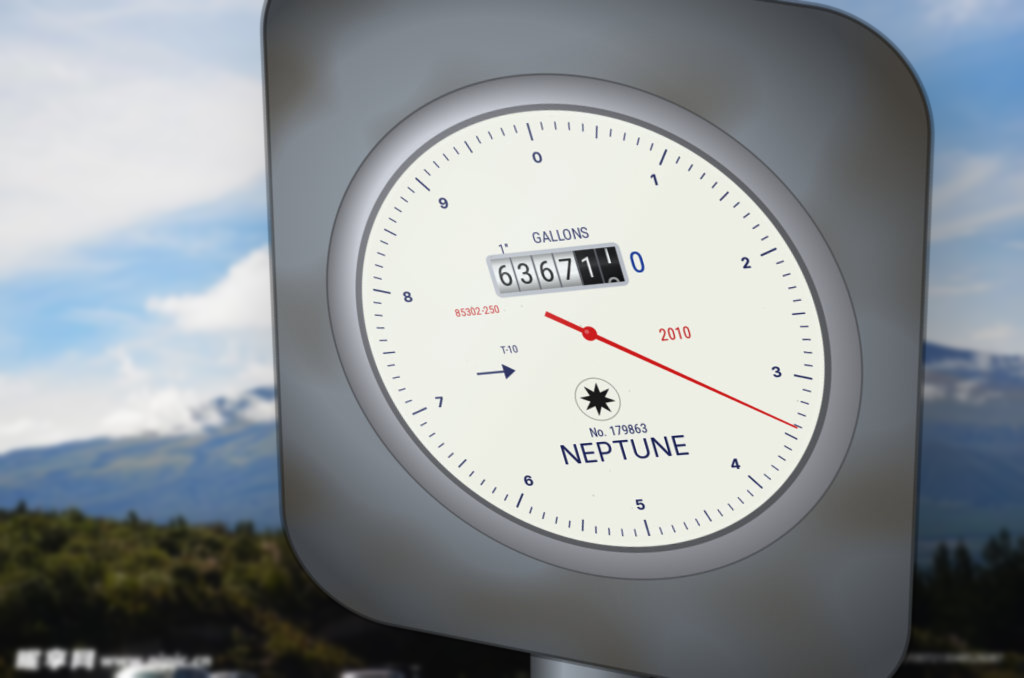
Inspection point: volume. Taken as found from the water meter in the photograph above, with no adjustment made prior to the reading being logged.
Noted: 6367113.4 gal
